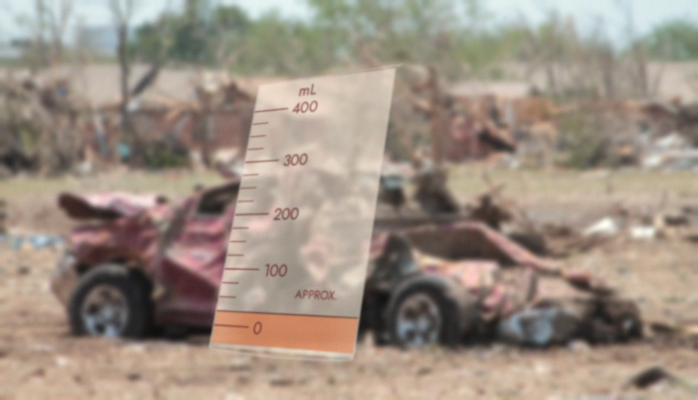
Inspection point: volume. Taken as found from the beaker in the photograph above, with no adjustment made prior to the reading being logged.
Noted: 25 mL
